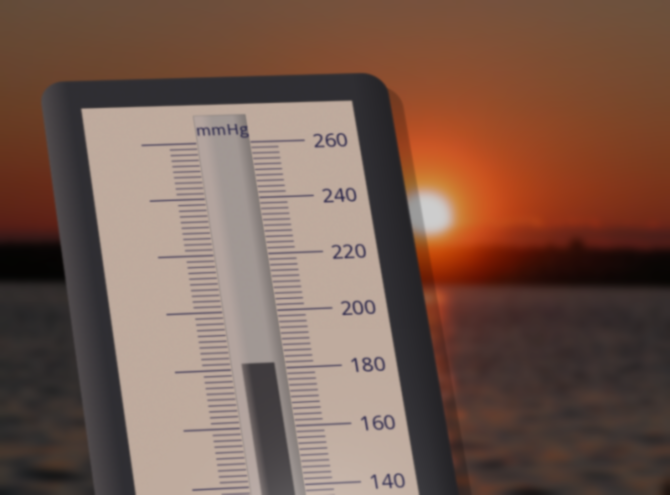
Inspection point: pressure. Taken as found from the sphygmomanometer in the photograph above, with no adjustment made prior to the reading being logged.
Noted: 182 mmHg
